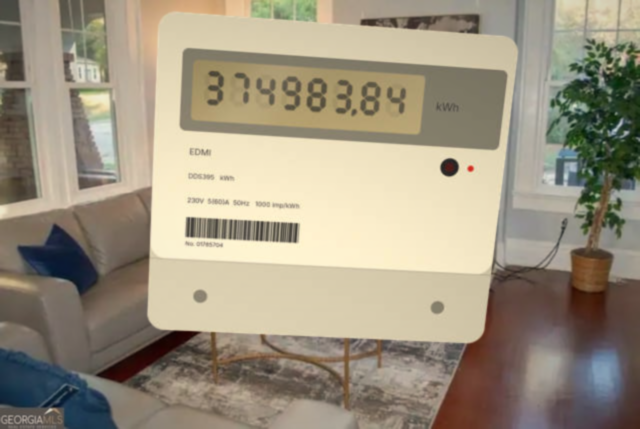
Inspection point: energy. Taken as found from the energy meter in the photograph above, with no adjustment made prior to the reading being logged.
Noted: 374983.84 kWh
